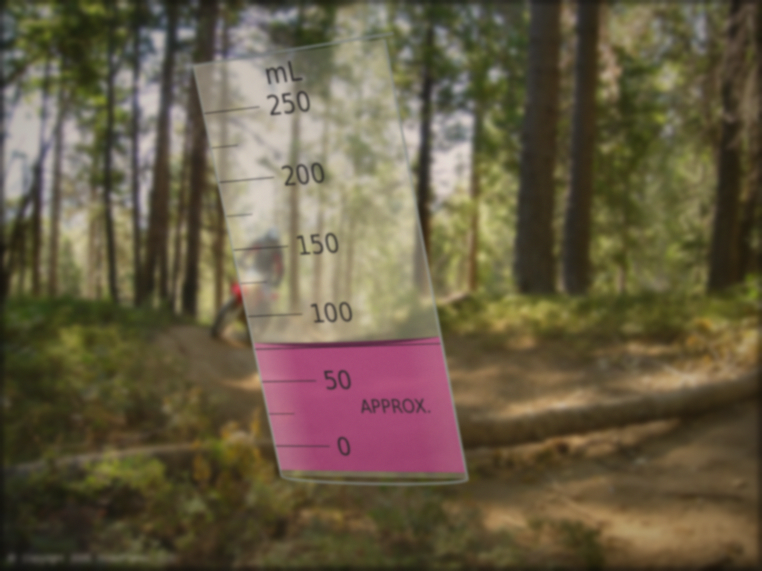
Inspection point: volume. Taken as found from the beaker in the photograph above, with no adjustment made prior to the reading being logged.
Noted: 75 mL
